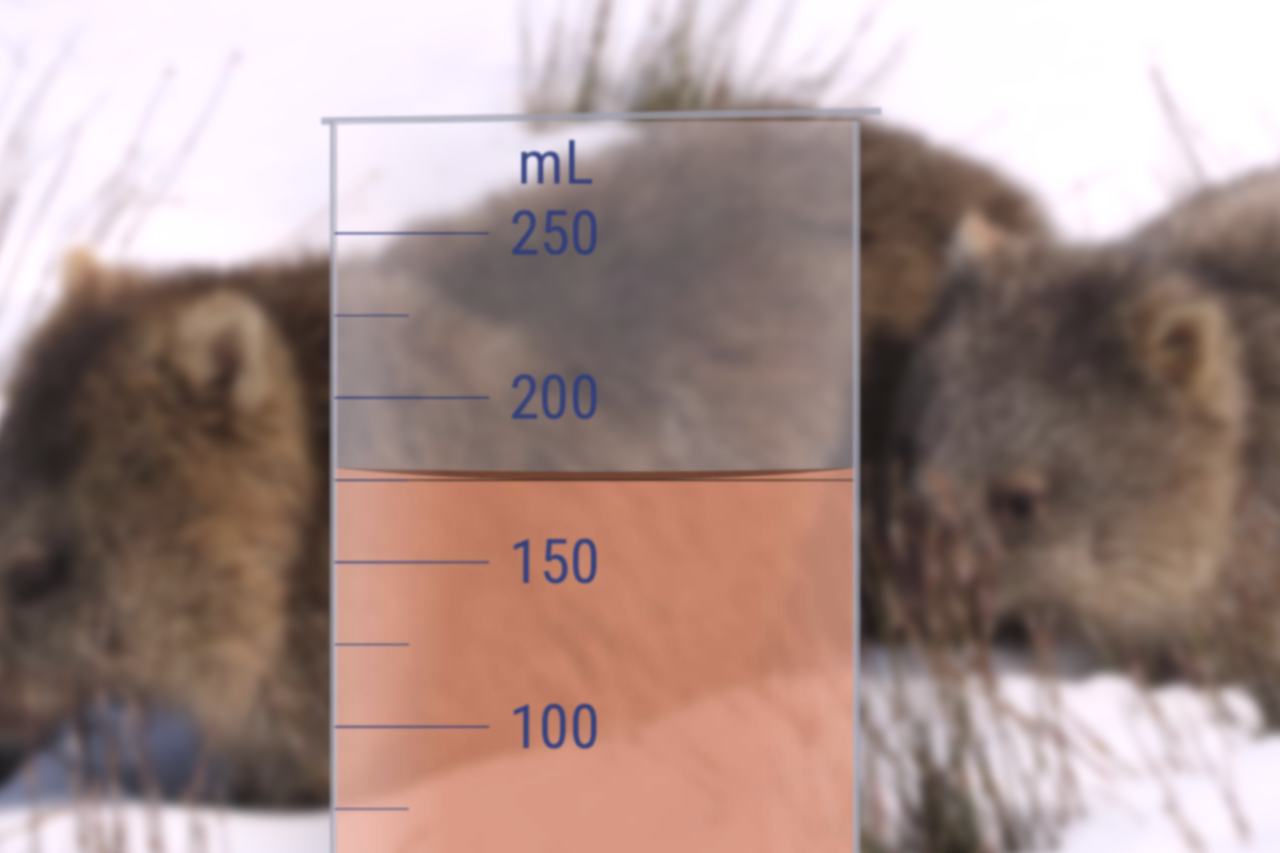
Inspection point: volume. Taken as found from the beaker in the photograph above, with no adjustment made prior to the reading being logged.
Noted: 175 mL
